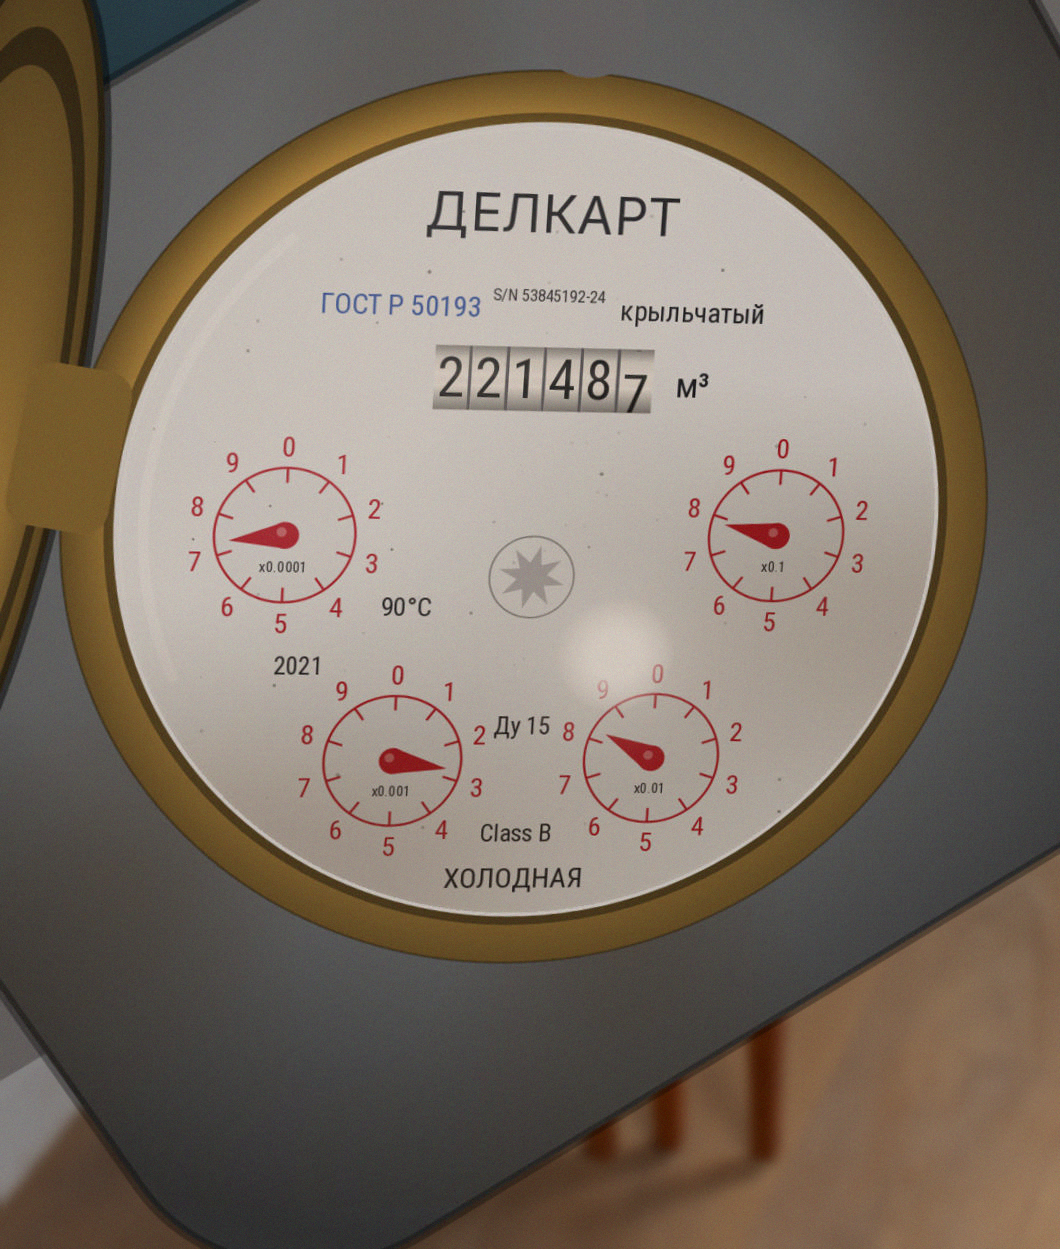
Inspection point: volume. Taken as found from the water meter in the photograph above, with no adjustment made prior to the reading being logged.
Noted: 221486.7827 m³
